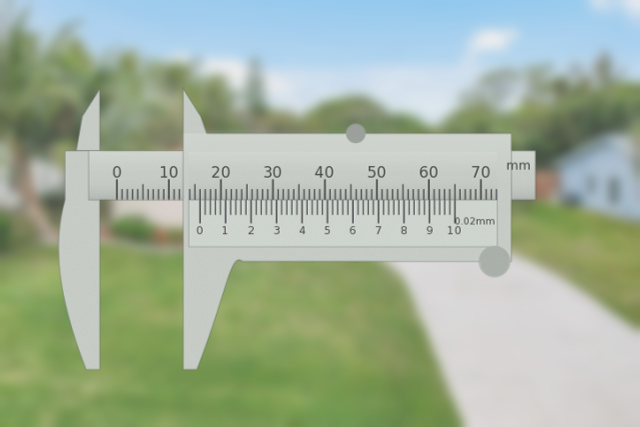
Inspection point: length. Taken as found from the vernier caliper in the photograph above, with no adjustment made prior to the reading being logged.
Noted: 16.0 mm
